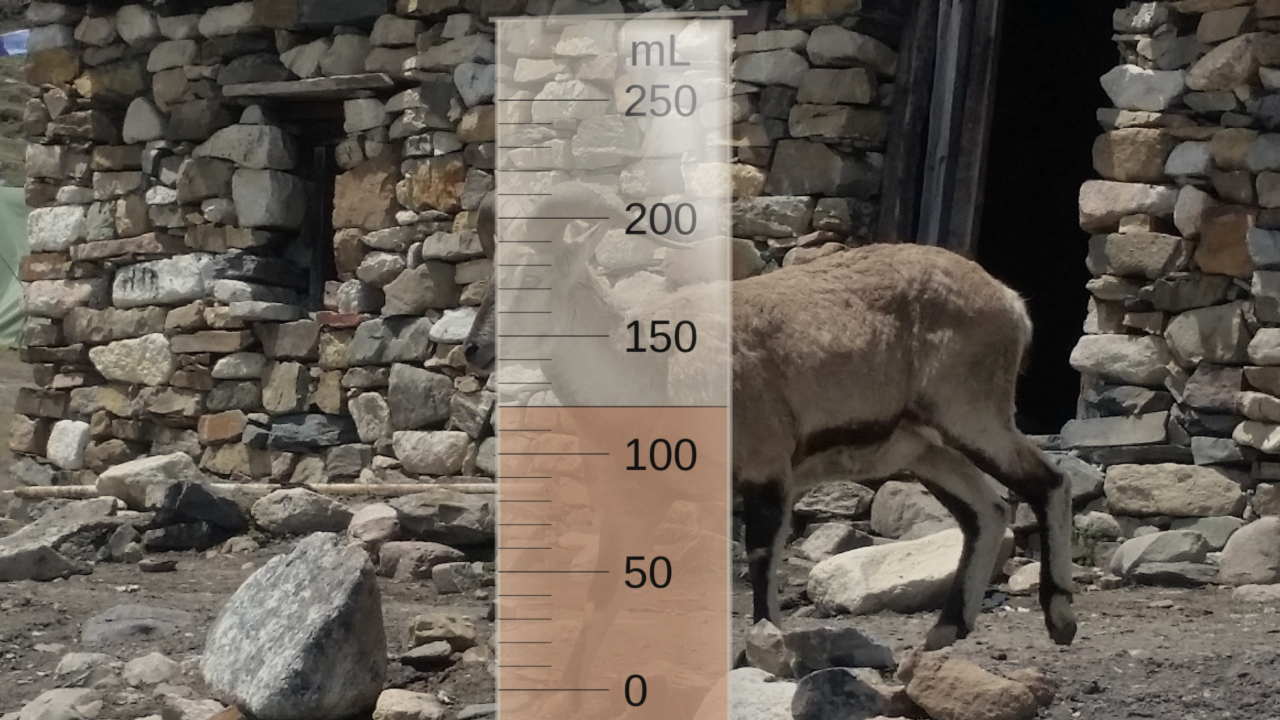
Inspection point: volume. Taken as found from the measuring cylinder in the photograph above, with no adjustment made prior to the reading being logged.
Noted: 120 mL
